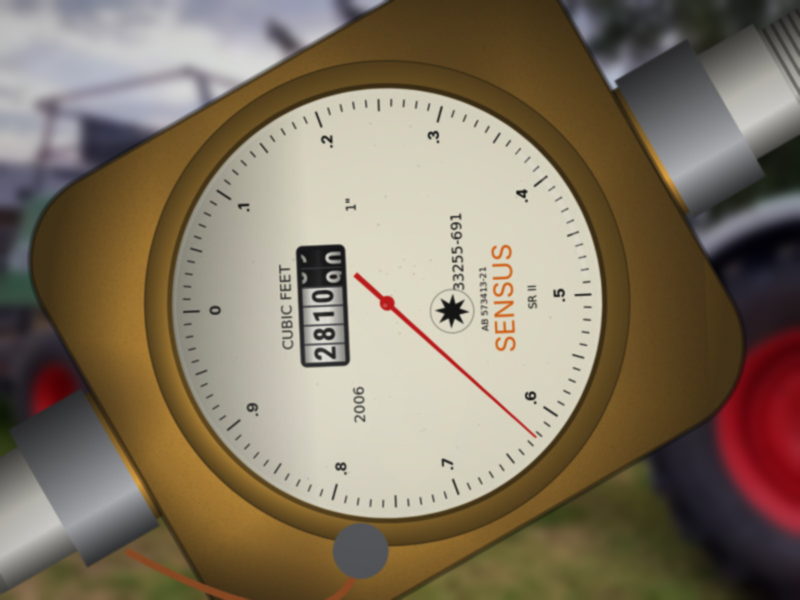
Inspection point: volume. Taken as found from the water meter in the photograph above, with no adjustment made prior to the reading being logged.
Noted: 281089.62 ft³
